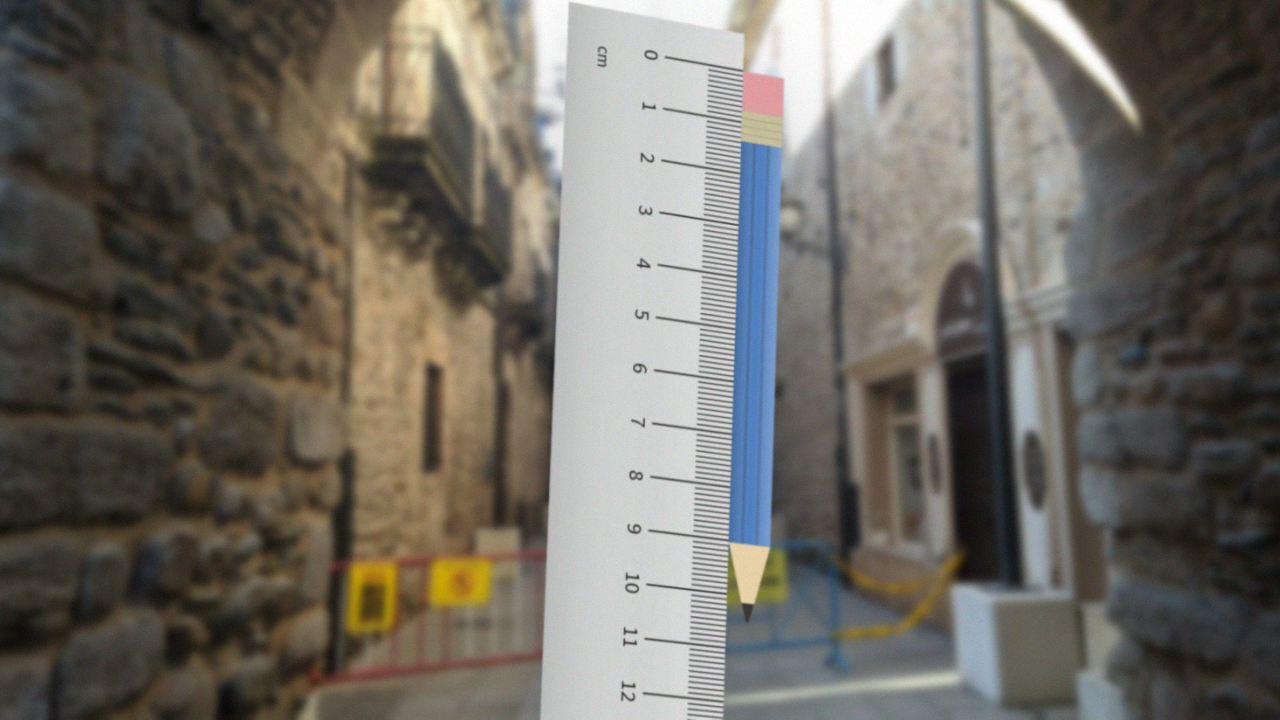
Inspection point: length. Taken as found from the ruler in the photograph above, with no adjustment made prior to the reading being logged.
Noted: 10.5 cm
